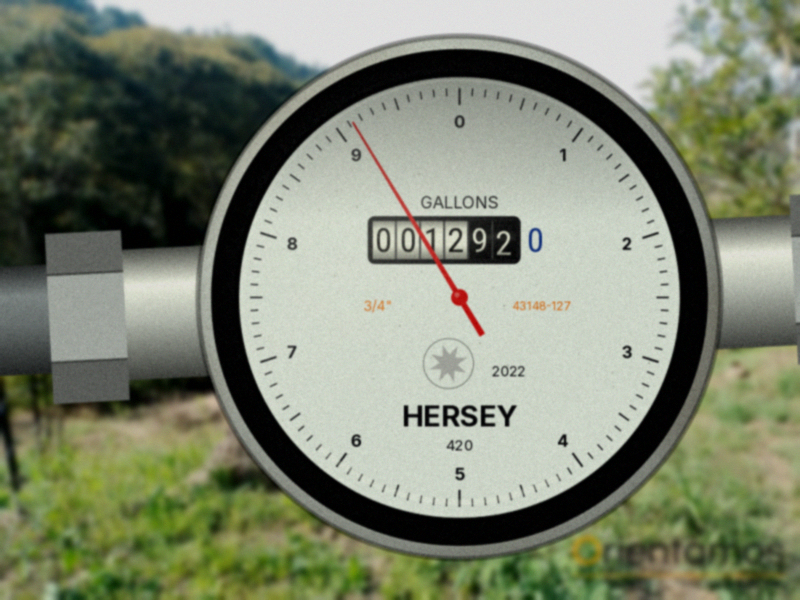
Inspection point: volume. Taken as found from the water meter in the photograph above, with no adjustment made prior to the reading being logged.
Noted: 12919.1 gal
